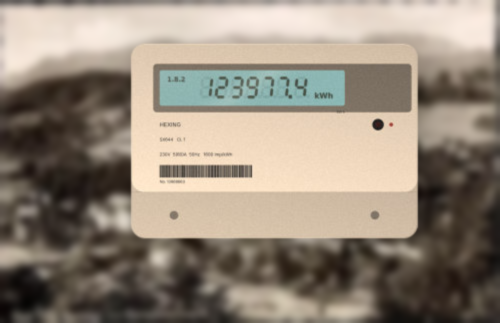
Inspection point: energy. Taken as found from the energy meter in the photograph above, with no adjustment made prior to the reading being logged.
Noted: 123977.4 kWh
